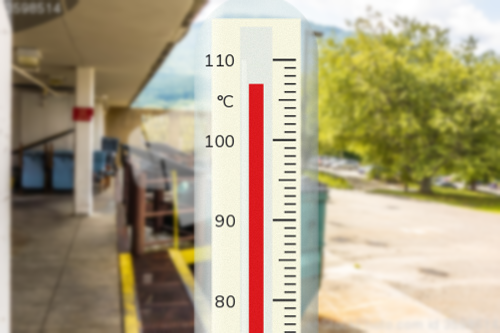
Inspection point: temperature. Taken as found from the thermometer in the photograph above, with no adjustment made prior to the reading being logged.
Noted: 107 °C
